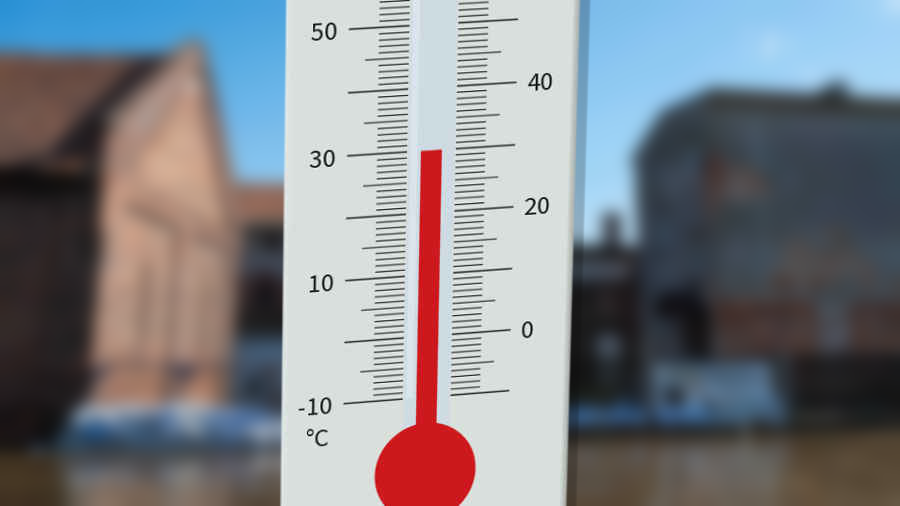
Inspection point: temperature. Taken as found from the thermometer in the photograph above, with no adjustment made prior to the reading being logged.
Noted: 30 °C
